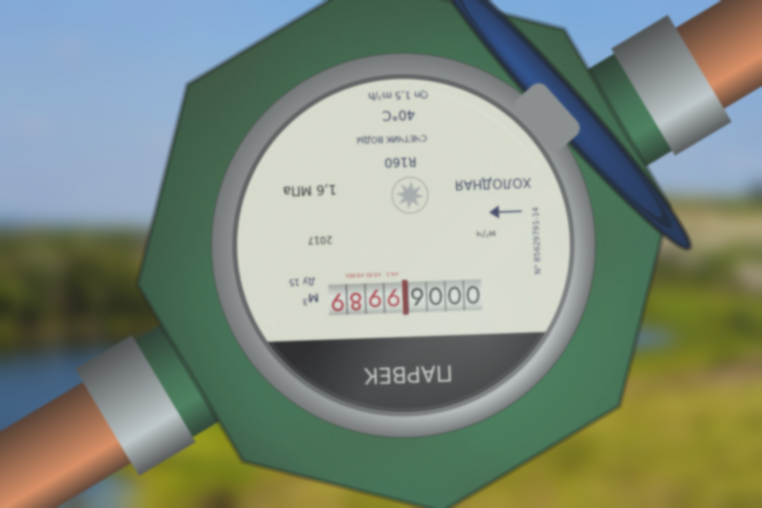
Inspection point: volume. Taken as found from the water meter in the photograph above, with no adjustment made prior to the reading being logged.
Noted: 6.9989 m³
